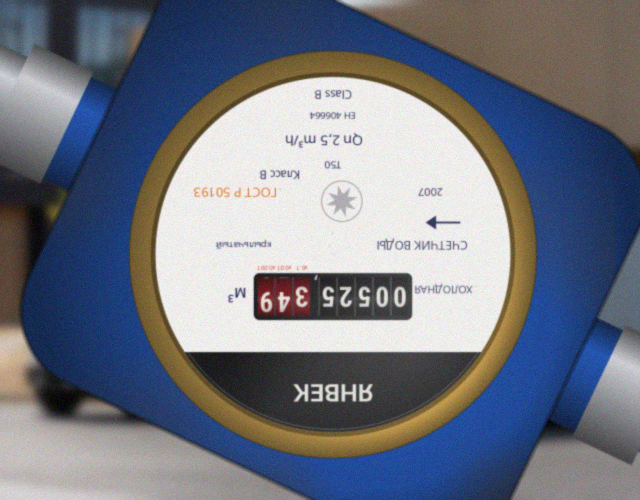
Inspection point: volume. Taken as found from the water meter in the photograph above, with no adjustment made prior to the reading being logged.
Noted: 525.349 m³
